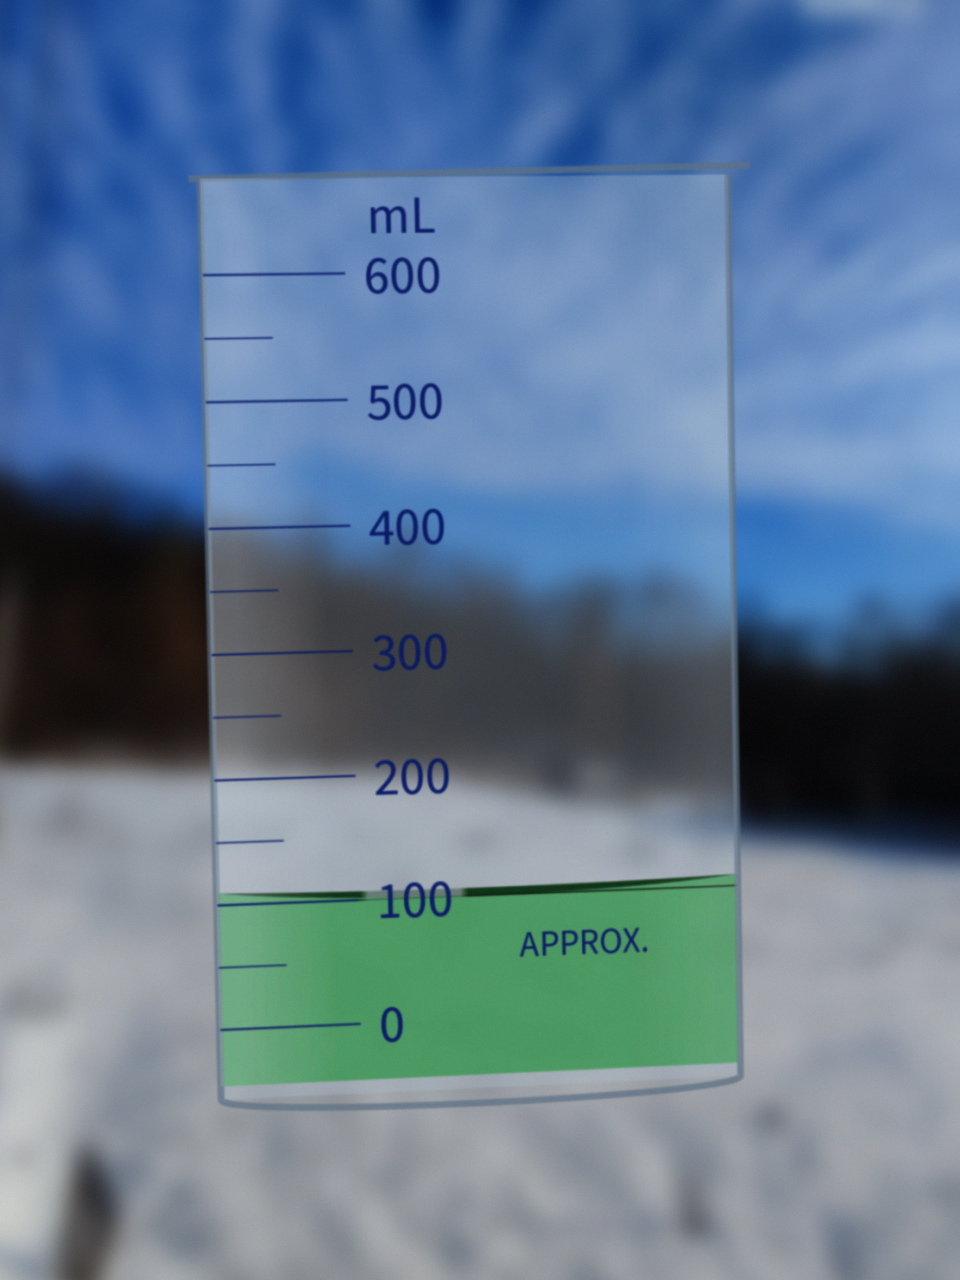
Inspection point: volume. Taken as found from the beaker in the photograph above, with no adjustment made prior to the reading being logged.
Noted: 100 mL
